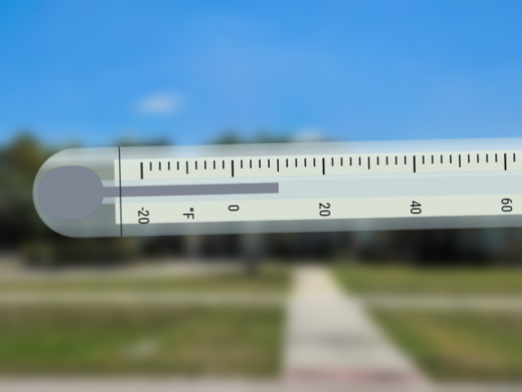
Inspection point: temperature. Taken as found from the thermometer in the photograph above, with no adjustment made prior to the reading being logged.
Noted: 10 °F
